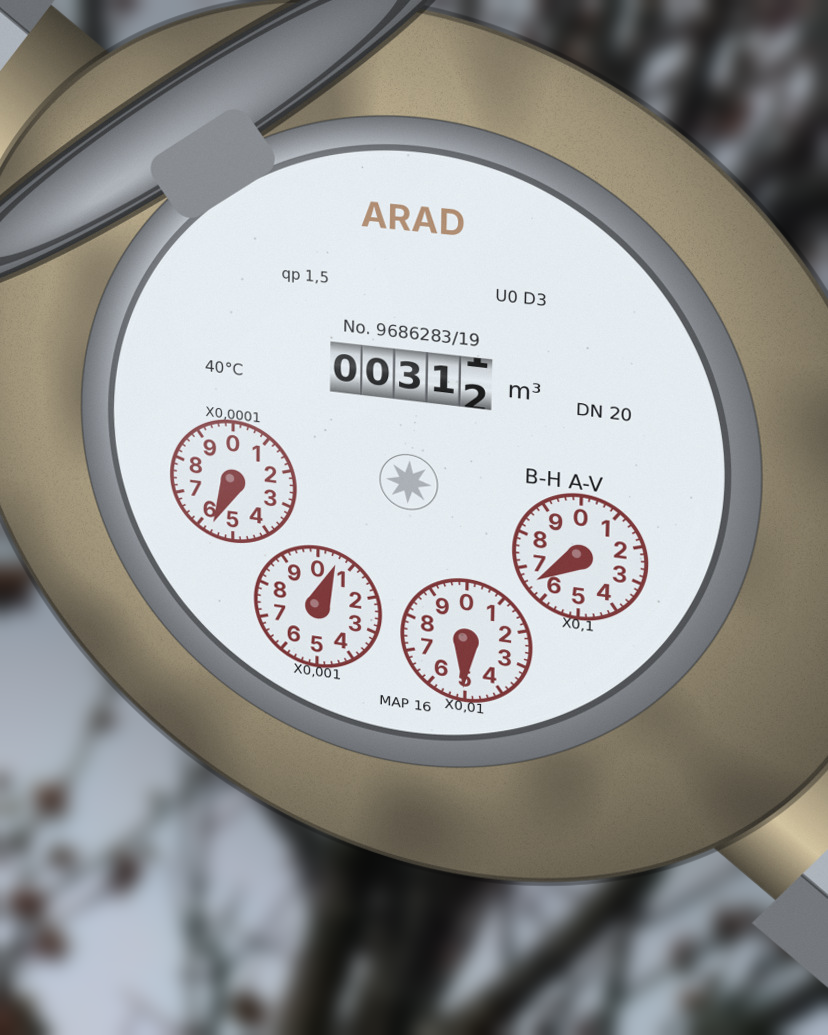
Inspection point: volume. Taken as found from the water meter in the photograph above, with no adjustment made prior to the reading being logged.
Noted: 311.6505 m³
